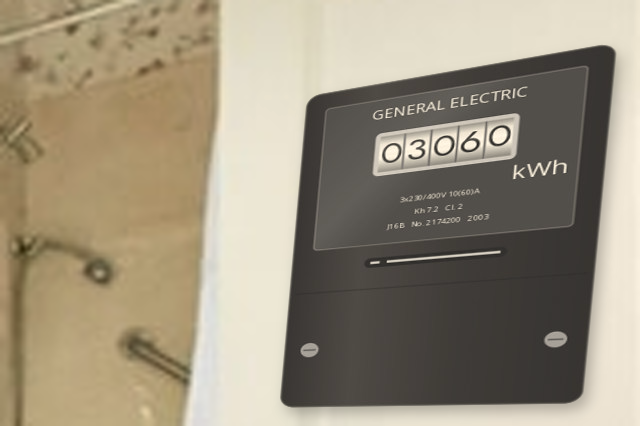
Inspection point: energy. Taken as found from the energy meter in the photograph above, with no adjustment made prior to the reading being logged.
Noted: 3060 kWh
